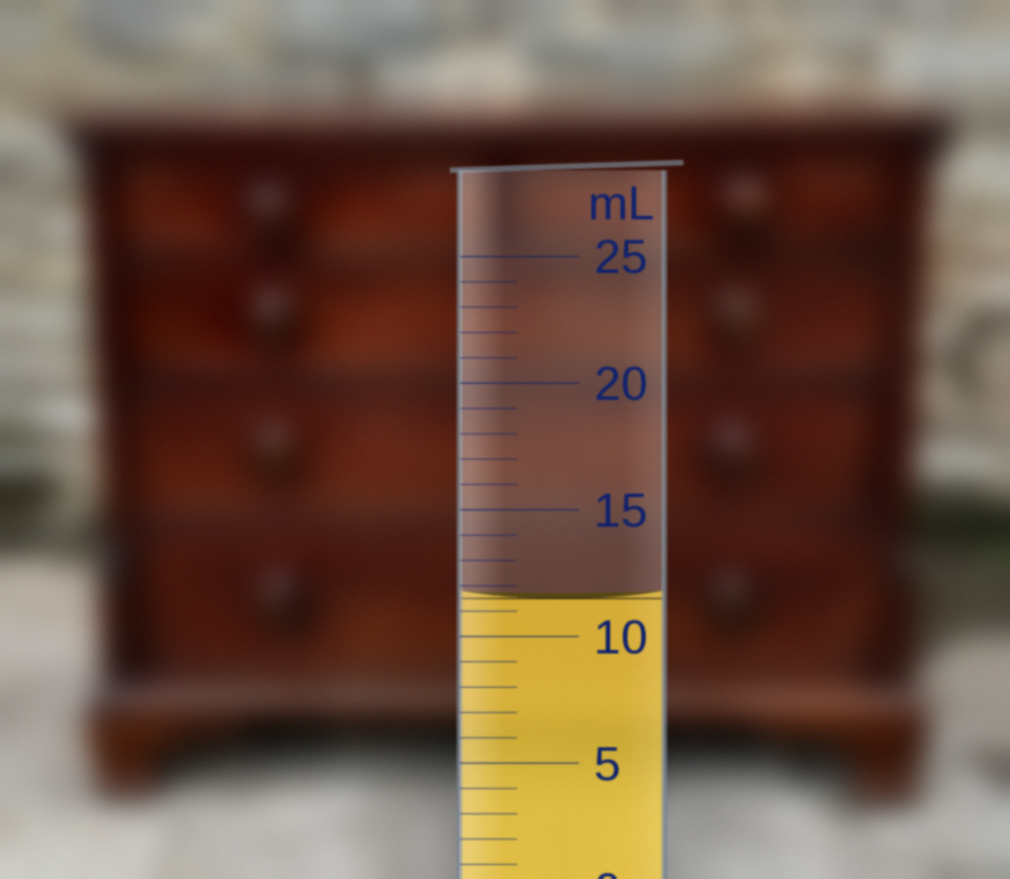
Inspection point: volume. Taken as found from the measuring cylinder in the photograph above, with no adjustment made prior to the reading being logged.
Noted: 11.5 mL
